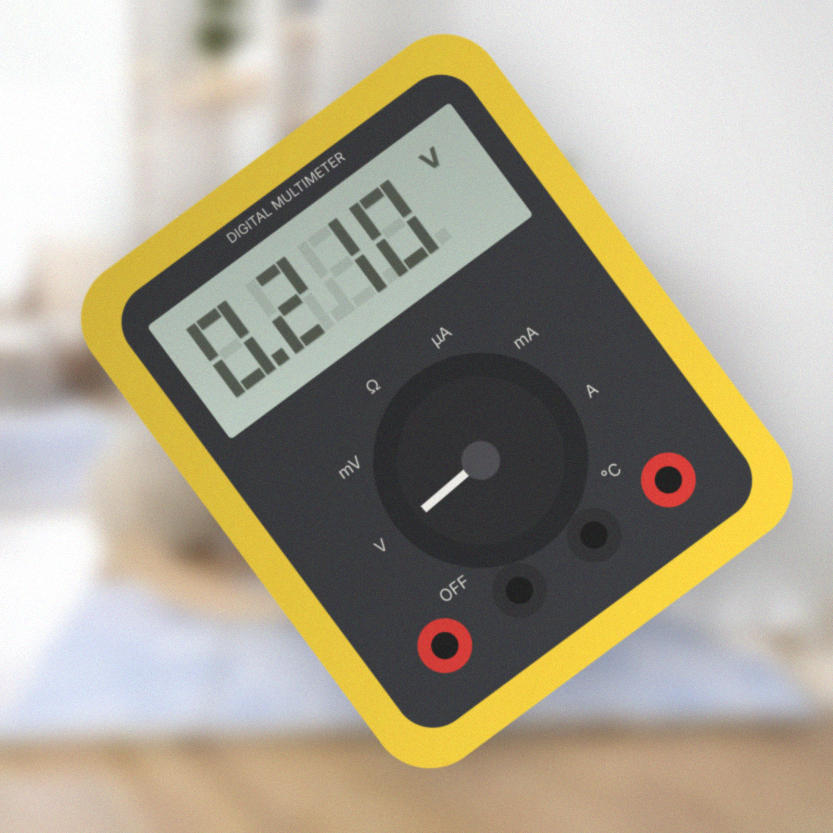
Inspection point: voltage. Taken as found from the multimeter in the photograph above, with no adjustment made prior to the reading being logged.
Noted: 0.210 V
